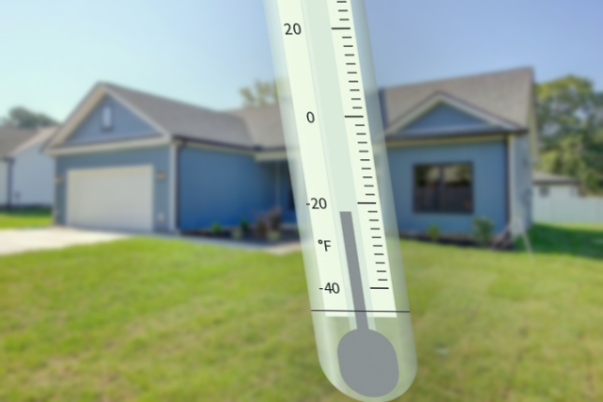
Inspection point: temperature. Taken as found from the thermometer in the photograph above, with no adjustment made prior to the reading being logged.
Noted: -22 °F
